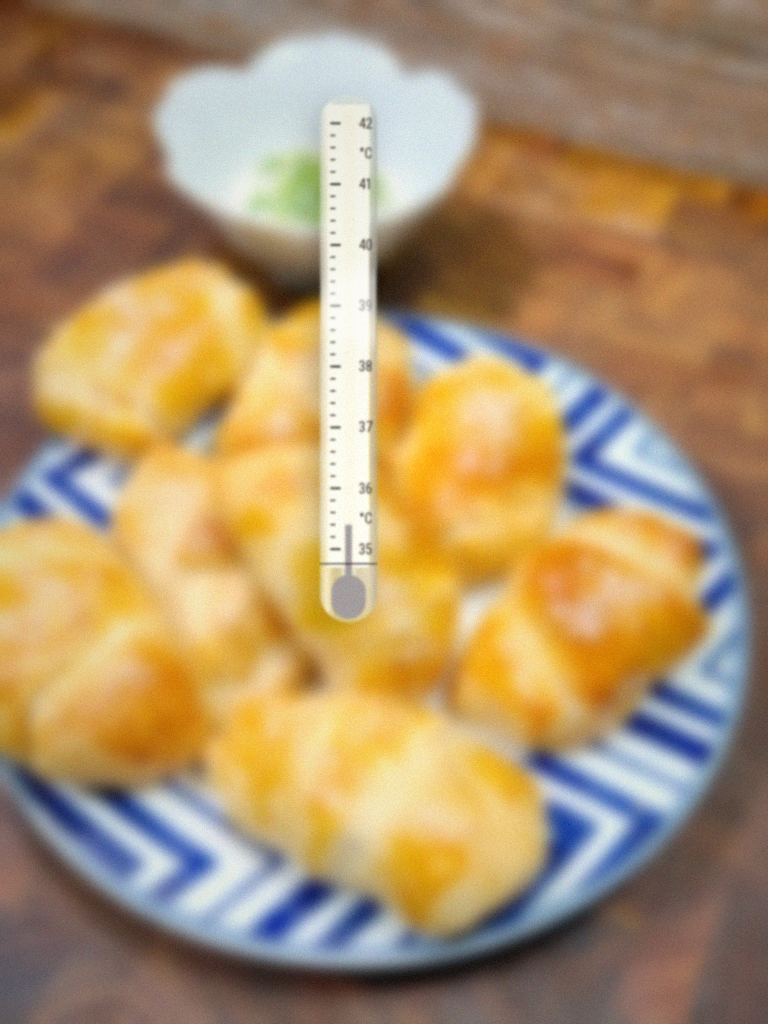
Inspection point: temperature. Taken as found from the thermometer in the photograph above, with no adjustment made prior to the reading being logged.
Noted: 35.4 °C
